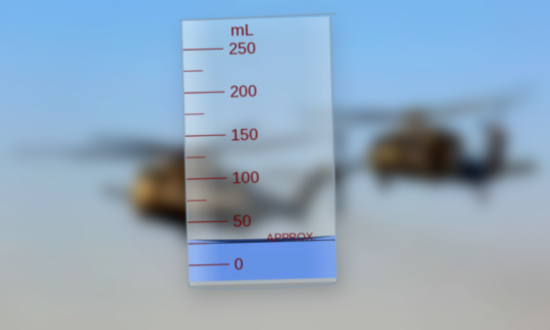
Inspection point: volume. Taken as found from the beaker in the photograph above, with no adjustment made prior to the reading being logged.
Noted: 25 mL
